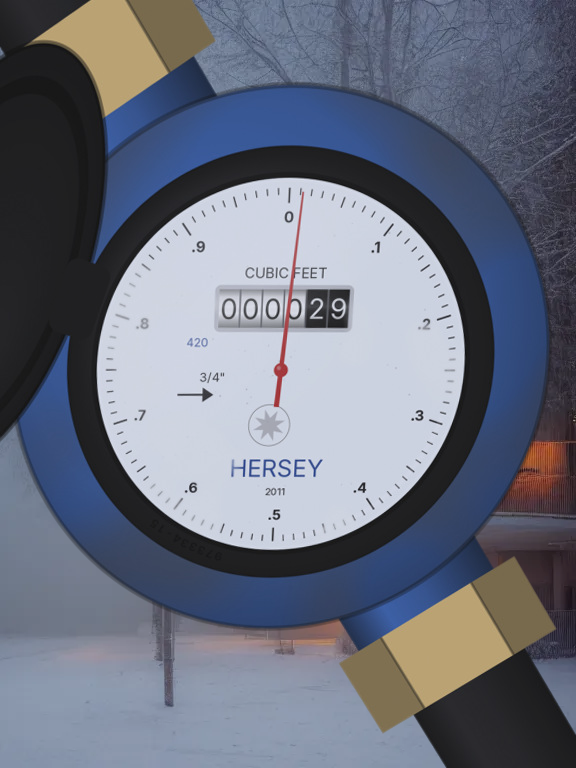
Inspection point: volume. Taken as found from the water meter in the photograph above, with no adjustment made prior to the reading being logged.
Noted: 29.01 ft³
